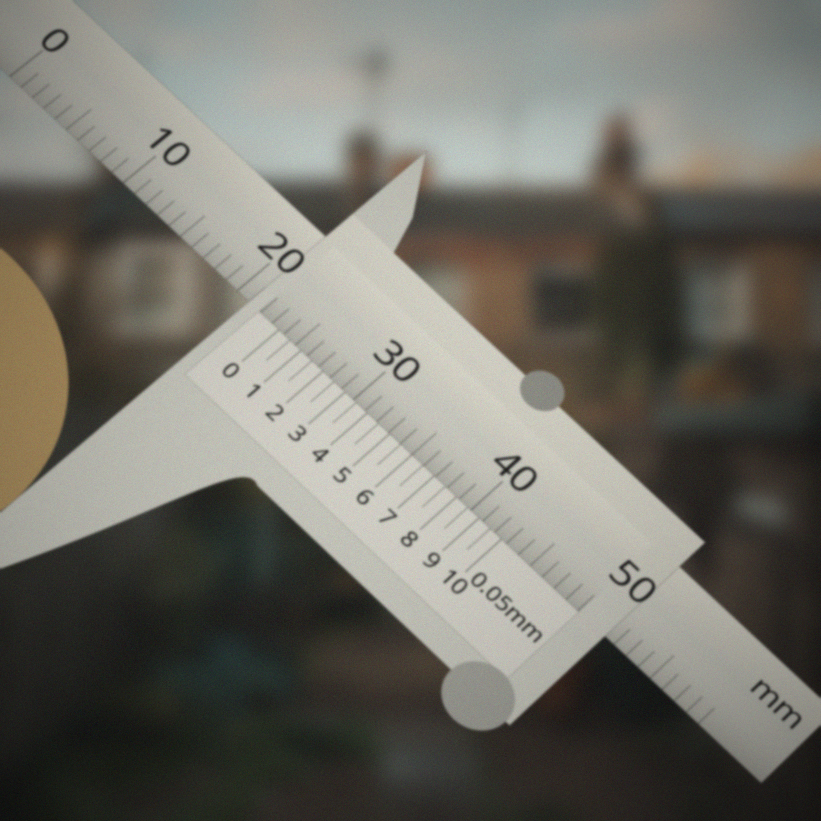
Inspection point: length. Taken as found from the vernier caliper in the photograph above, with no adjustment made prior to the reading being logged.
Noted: 23.6 mm
